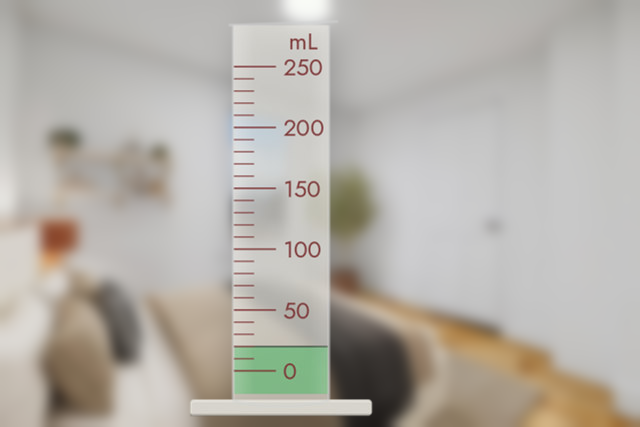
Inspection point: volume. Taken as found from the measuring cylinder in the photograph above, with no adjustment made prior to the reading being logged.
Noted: 20 mL
